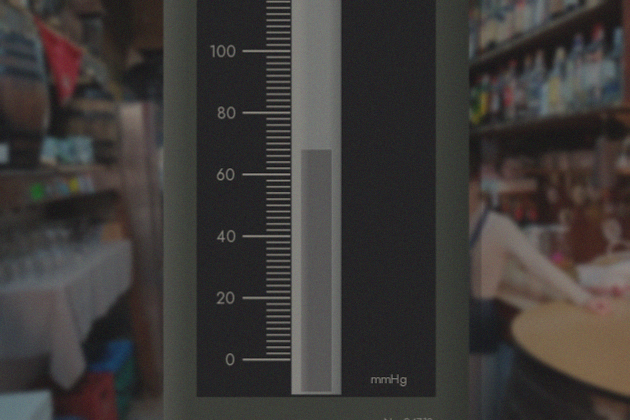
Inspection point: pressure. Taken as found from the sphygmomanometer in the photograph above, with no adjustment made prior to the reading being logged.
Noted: 68 mmHg
